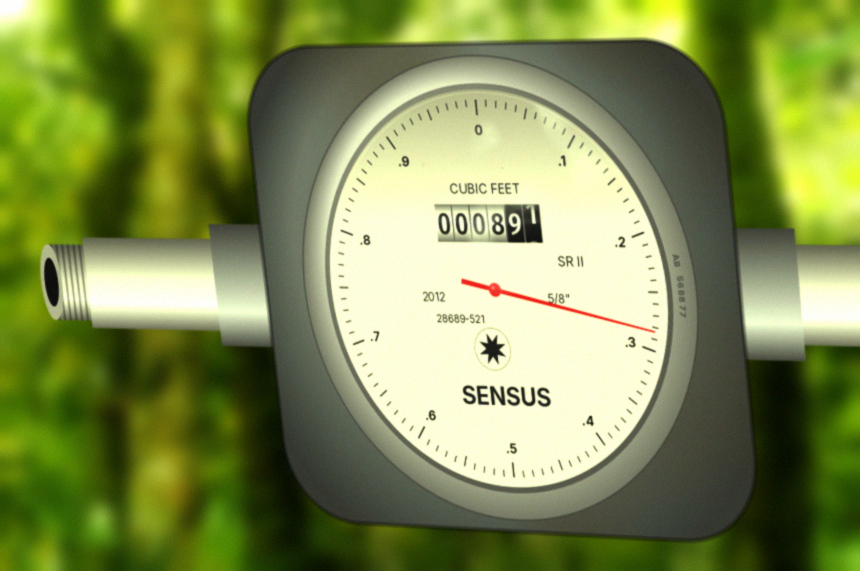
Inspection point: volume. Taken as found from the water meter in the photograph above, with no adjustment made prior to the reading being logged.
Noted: 891.28 ft³
